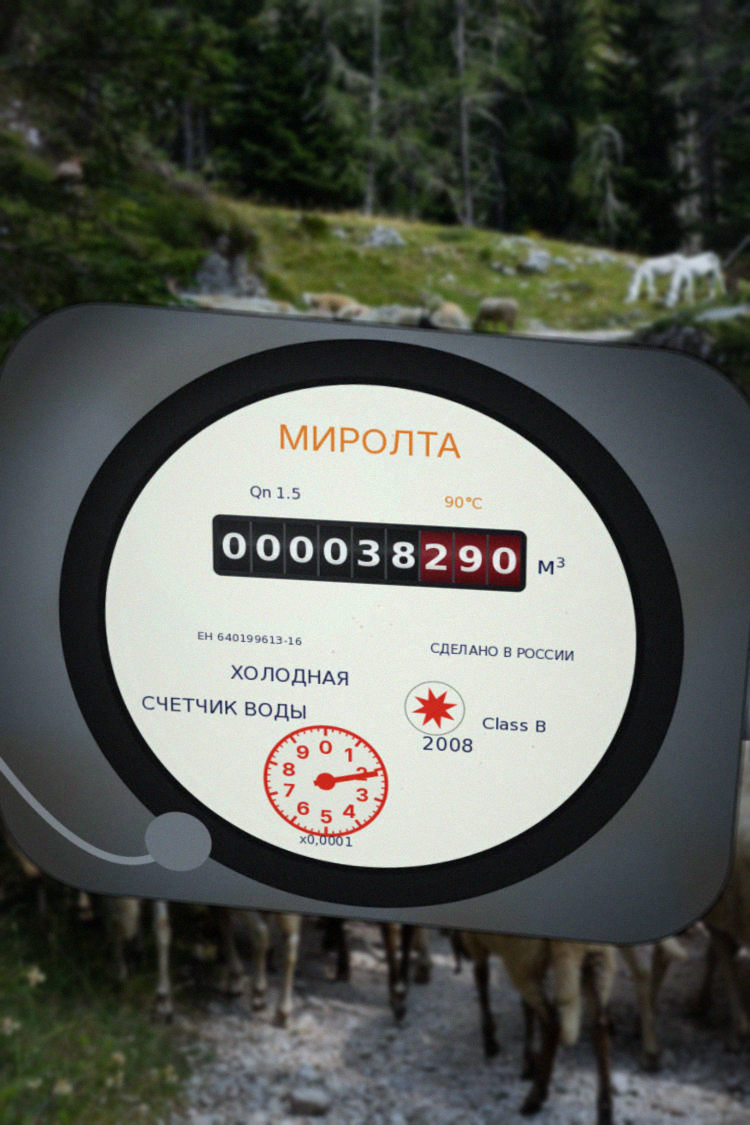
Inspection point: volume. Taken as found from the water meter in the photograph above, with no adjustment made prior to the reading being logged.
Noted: 38.2902 m³
